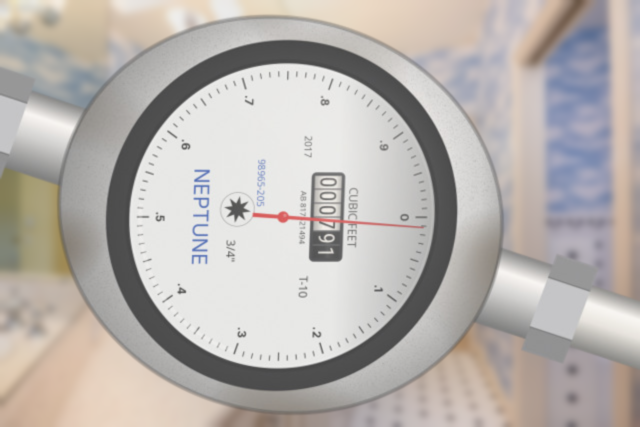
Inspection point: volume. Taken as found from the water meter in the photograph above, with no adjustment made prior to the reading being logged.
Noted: 791.01 ft³
